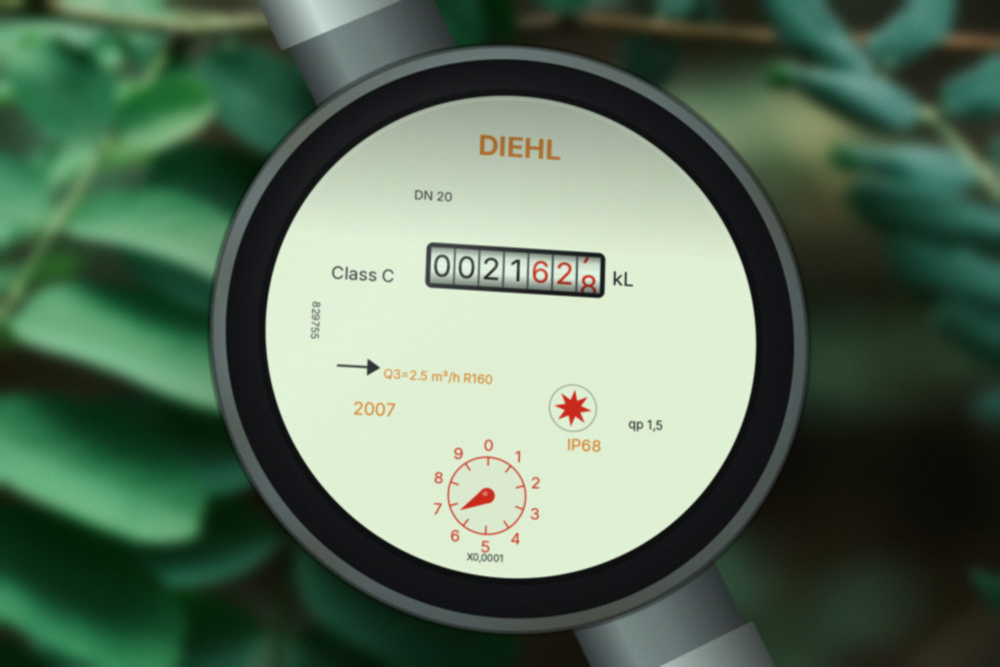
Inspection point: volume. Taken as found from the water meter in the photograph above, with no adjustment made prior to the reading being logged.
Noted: 21.6276 kL
